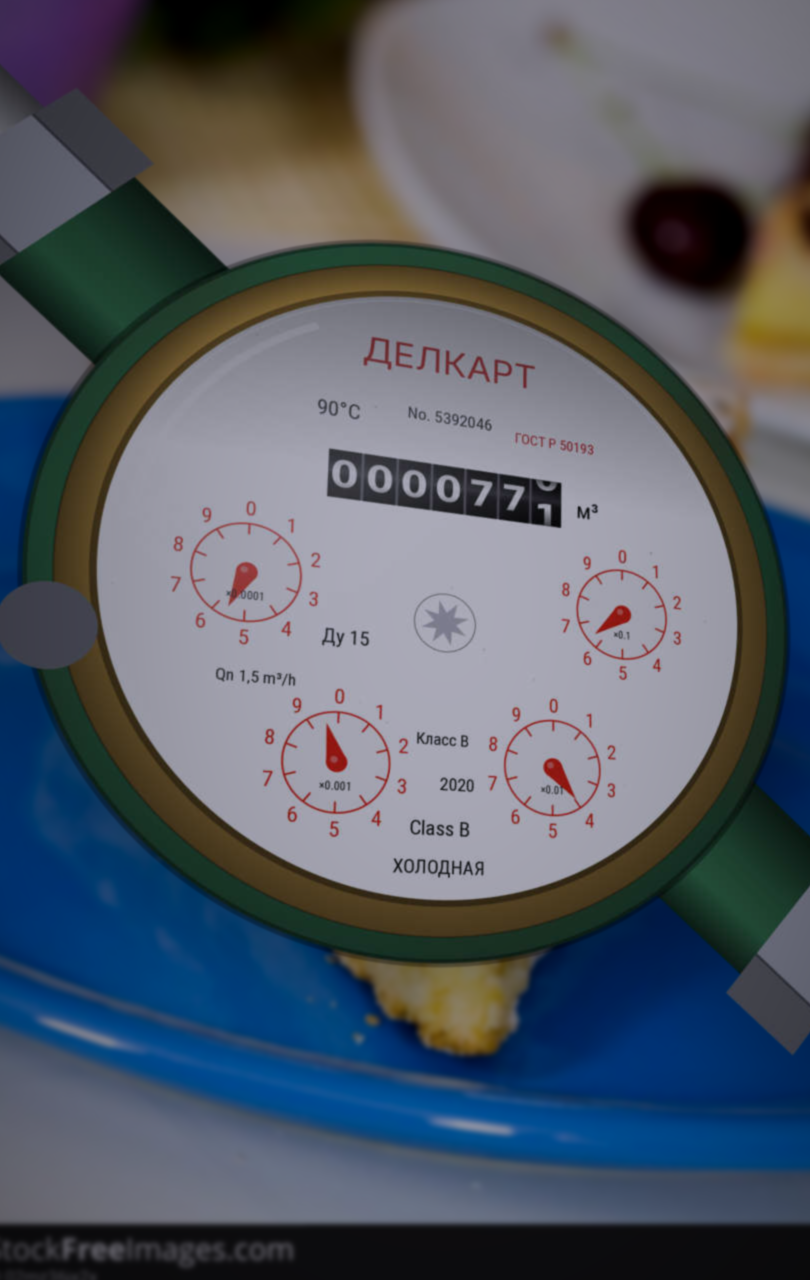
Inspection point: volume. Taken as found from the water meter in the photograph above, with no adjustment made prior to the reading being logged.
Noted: 770.6395 m³
